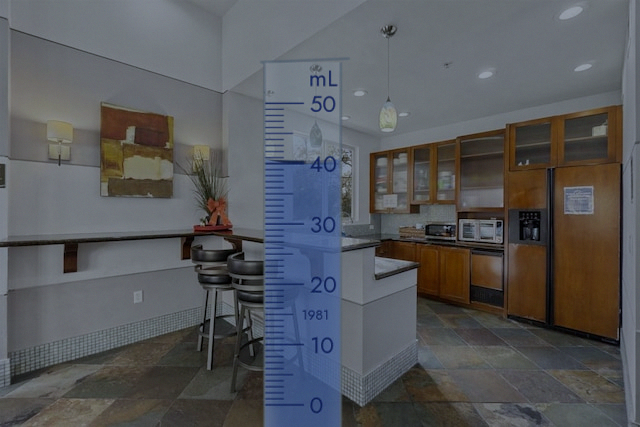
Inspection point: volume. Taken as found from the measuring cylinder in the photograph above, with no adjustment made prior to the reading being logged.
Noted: 40 mL
